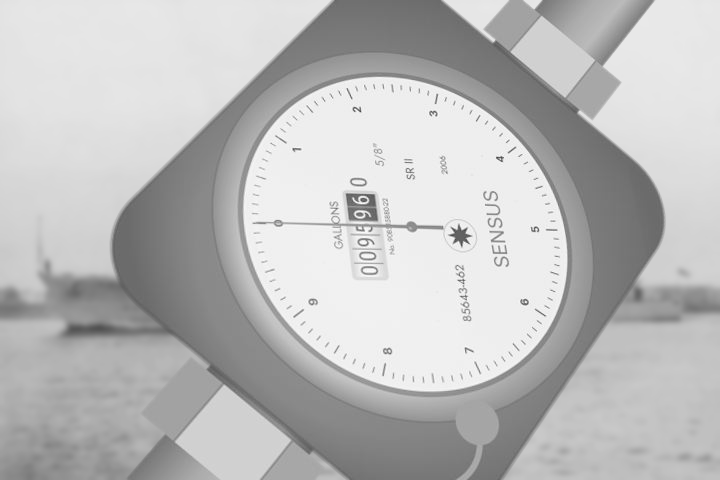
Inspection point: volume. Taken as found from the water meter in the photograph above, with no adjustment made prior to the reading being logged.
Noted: 95960.0 gal
